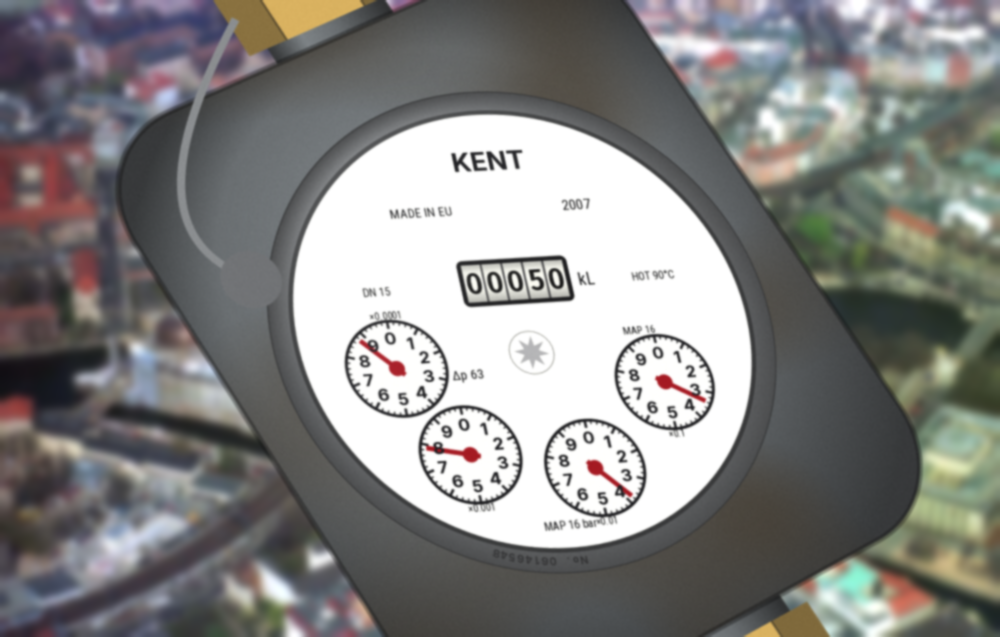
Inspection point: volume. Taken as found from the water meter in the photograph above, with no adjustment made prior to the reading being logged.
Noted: 50.3378 kL
